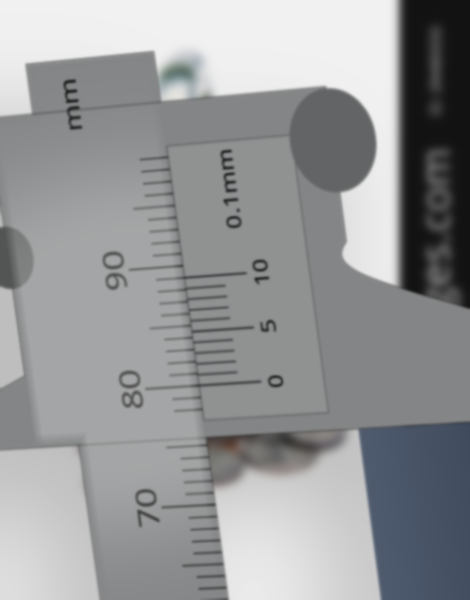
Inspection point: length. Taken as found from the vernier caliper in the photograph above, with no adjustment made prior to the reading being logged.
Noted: 80.0 mm
